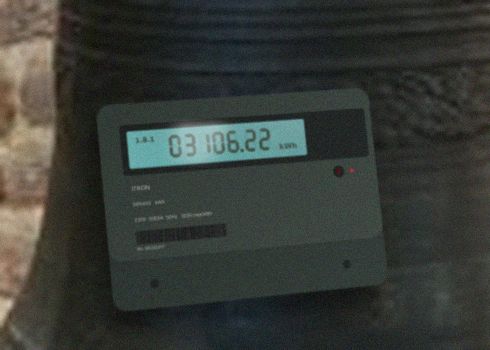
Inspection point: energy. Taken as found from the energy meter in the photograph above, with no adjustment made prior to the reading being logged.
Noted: 3106.22 kWh
